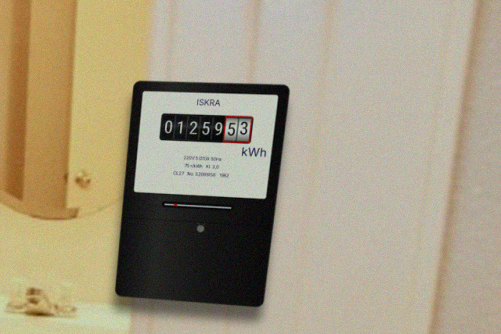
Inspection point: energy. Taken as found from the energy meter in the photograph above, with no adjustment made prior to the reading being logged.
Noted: 1259.53 kWh
